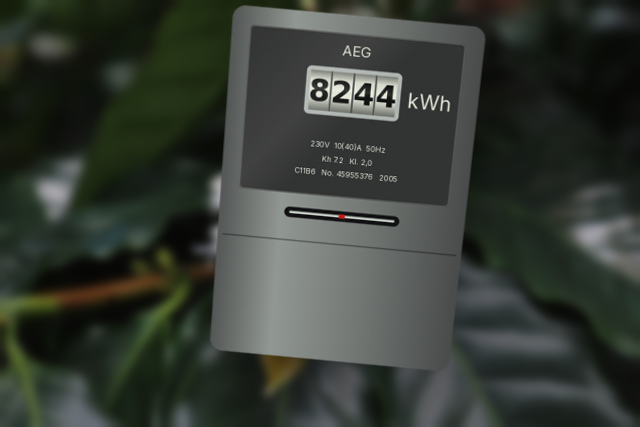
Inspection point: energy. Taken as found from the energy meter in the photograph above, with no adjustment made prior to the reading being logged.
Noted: 8244 kWh
